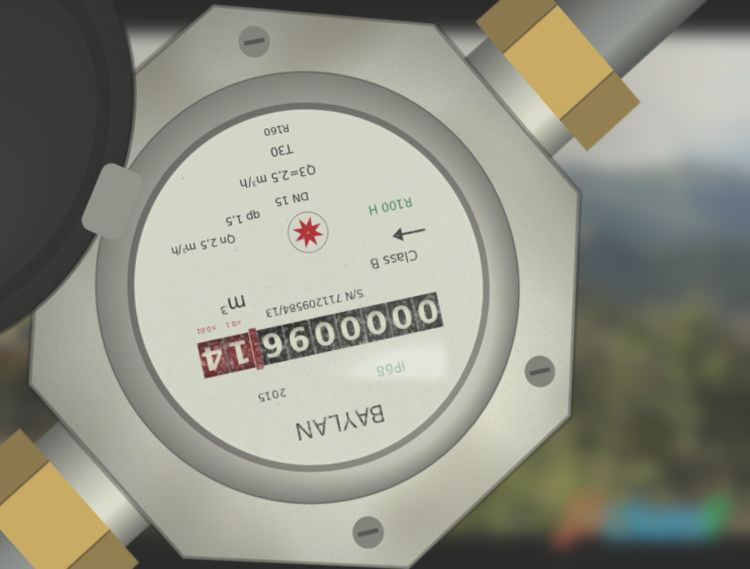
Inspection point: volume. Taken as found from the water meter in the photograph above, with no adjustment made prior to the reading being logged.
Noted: 96.14 m³
